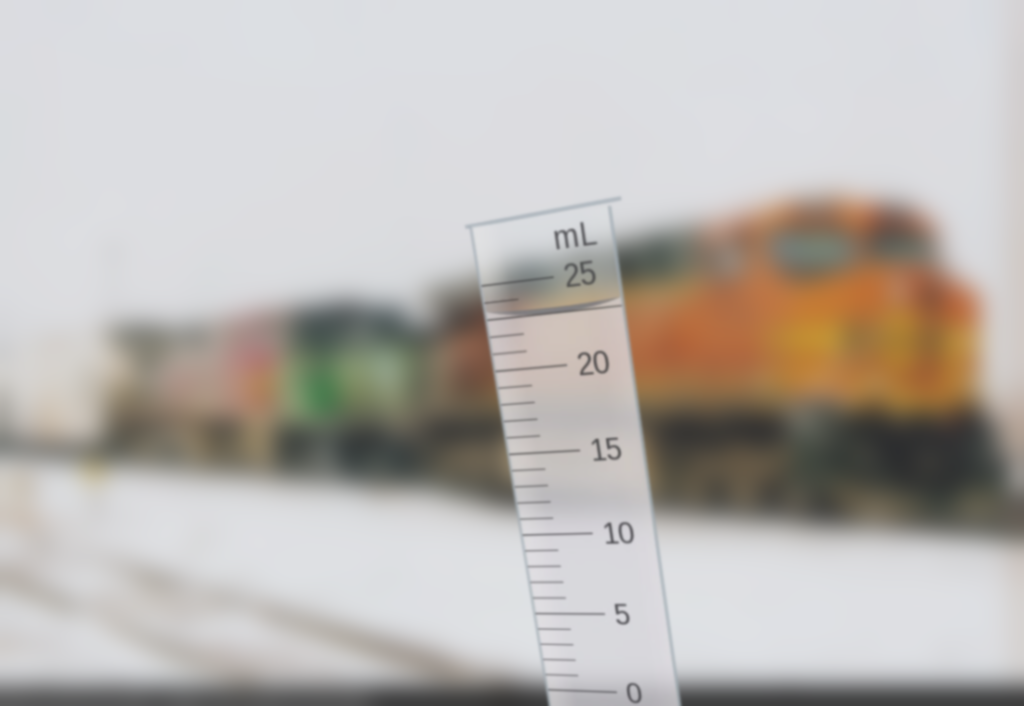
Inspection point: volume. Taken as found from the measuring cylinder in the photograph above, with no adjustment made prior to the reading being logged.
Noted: 23 mL
